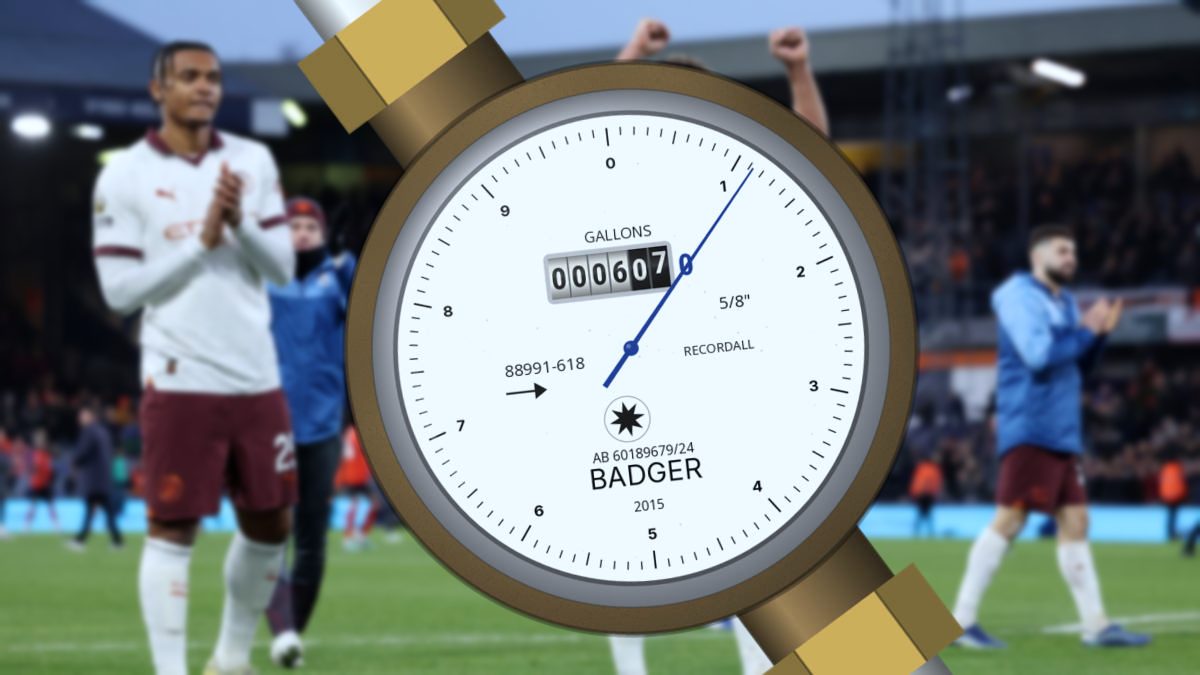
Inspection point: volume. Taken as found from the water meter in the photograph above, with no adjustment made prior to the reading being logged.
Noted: 6071.1 gal
